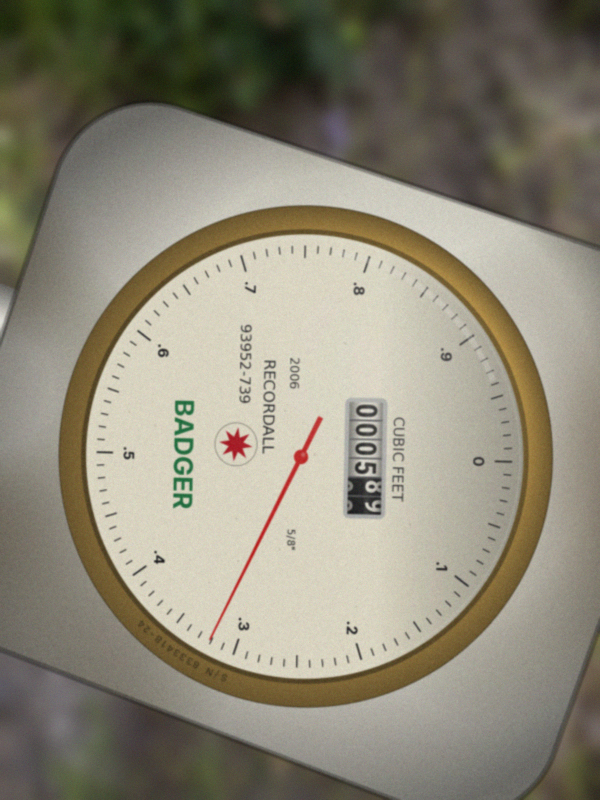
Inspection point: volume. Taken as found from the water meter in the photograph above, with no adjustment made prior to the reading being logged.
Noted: 589.32 ft³
